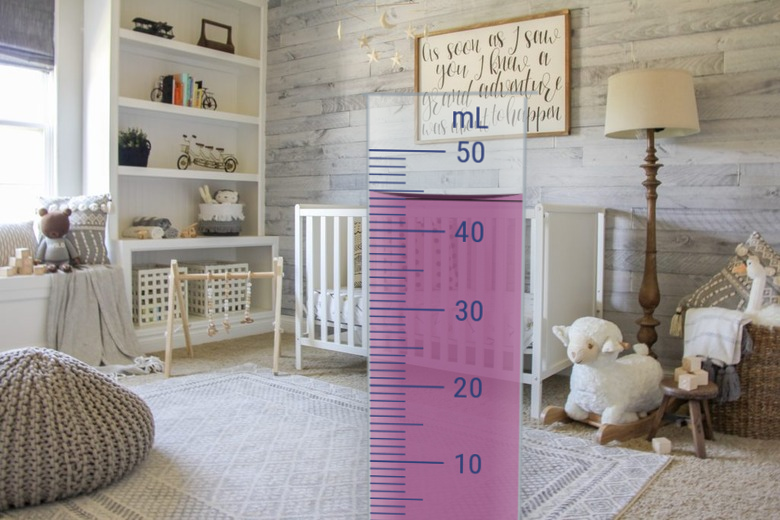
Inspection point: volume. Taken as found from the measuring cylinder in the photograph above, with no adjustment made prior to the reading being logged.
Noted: 44 mL
